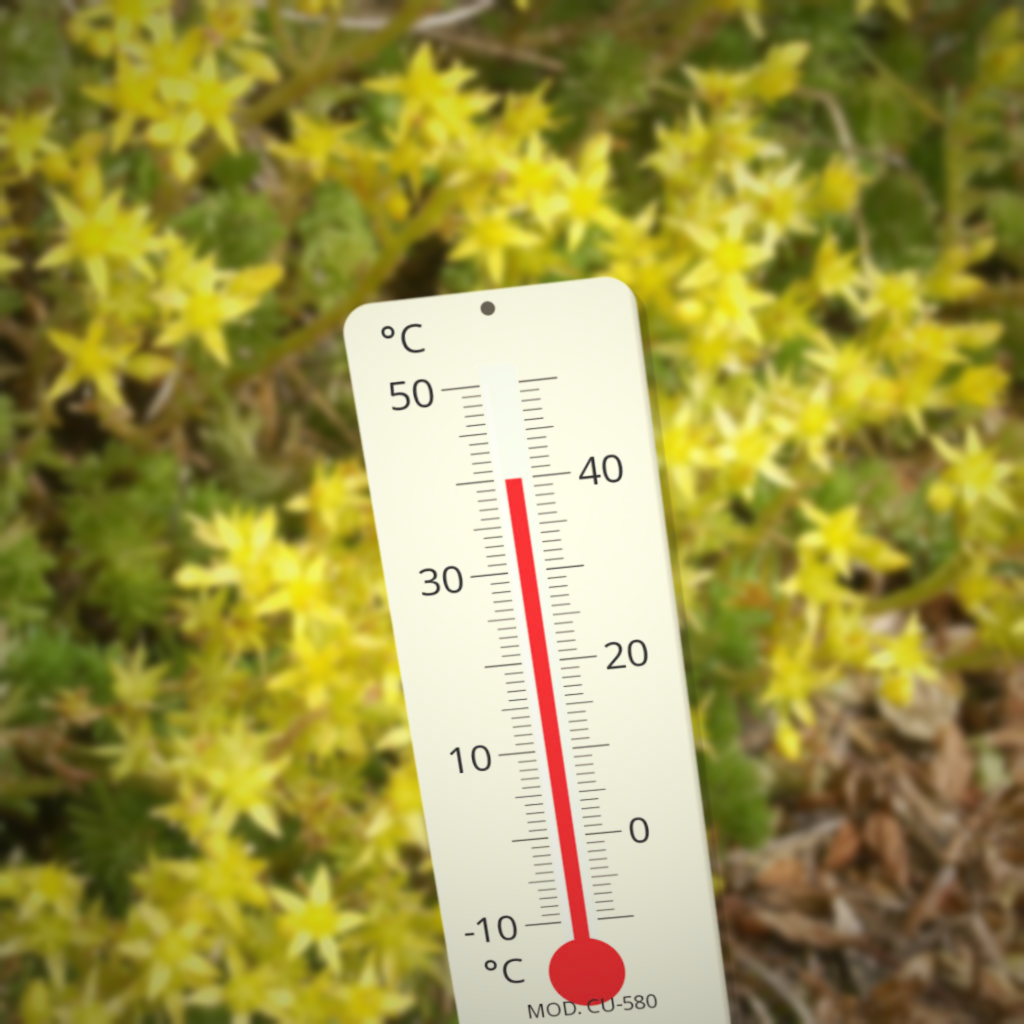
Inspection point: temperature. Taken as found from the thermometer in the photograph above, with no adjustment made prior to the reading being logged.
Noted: 40 °C
